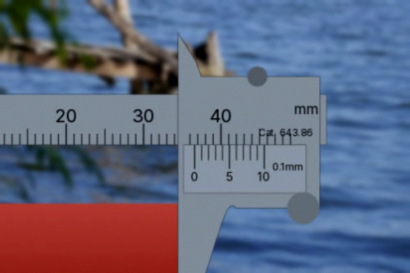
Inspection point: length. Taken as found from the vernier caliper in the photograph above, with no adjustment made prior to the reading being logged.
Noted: 36.6 mm
